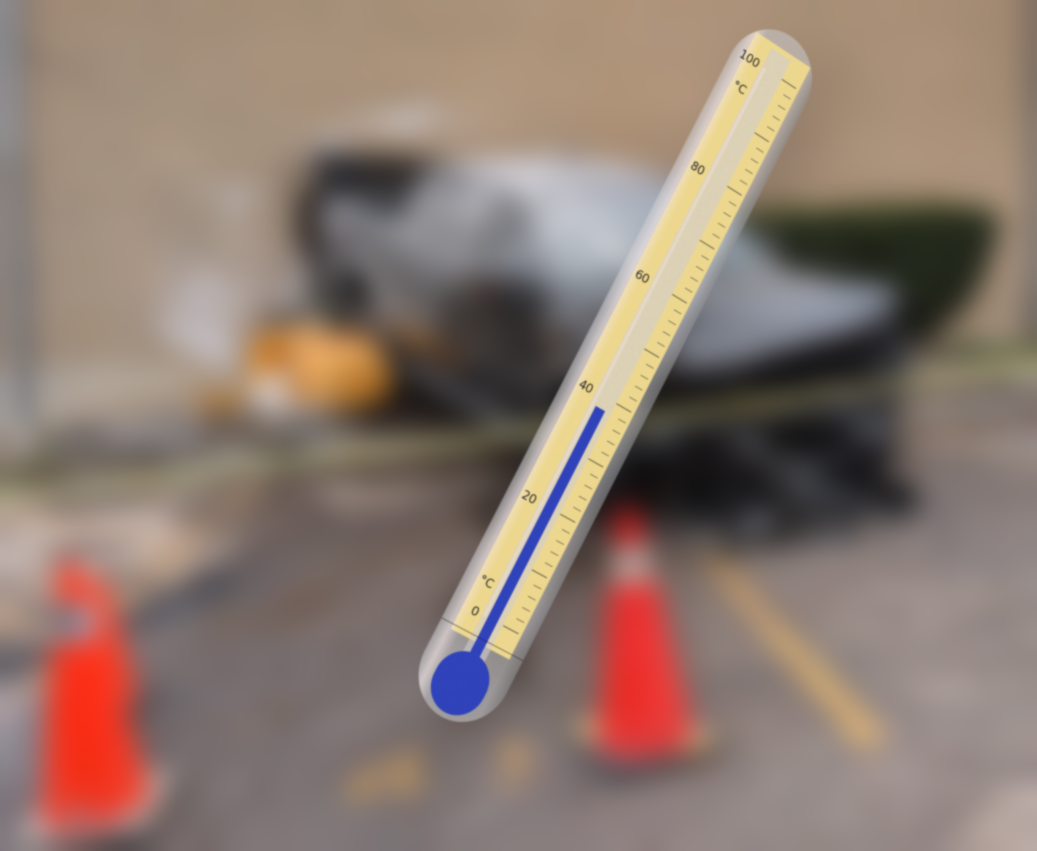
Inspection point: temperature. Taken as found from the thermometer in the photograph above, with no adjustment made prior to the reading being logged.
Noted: 38 °C
